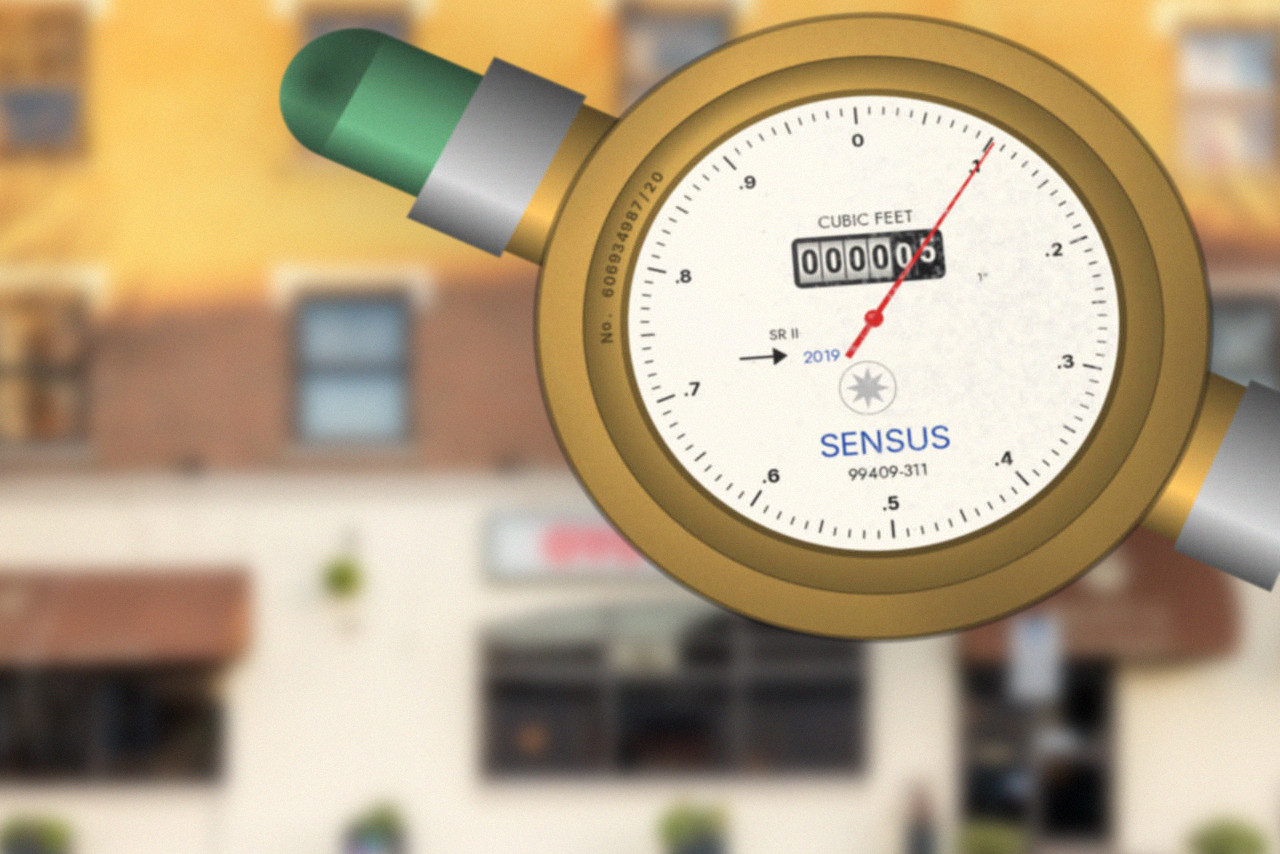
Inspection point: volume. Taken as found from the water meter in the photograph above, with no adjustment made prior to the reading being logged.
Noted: 5.10 ft³
